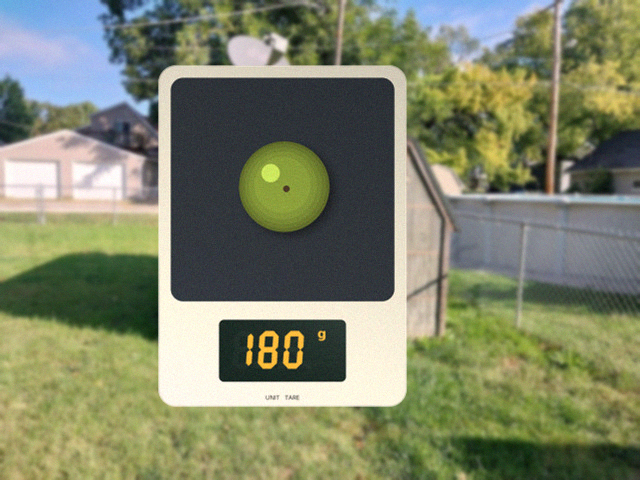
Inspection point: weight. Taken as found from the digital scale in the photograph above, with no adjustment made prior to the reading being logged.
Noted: 180 g
